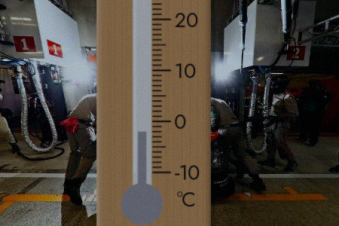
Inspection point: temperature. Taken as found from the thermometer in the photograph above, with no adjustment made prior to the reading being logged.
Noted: -2 °C
